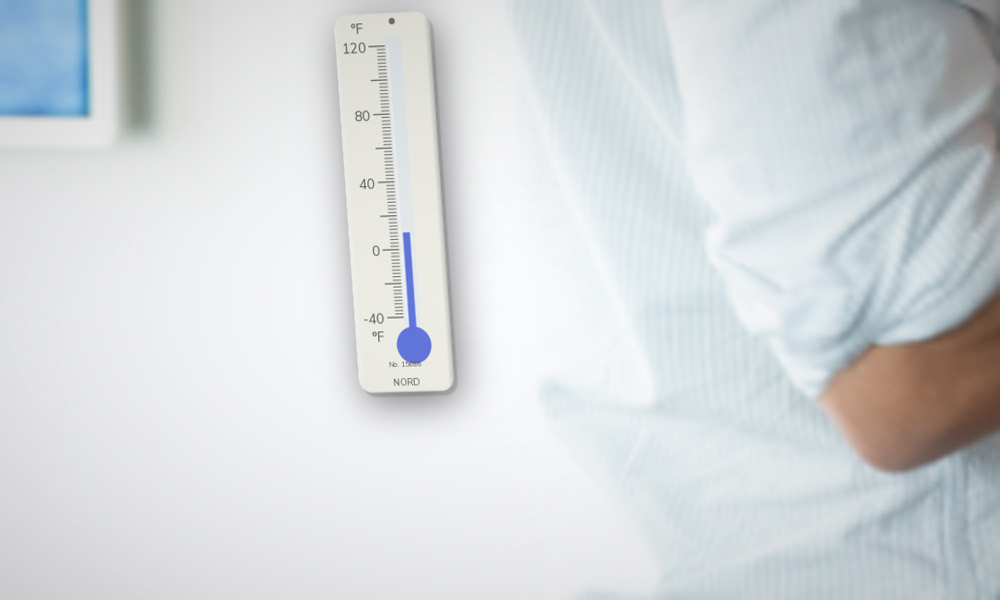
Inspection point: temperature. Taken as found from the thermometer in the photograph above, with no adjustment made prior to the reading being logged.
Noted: 10 °F
